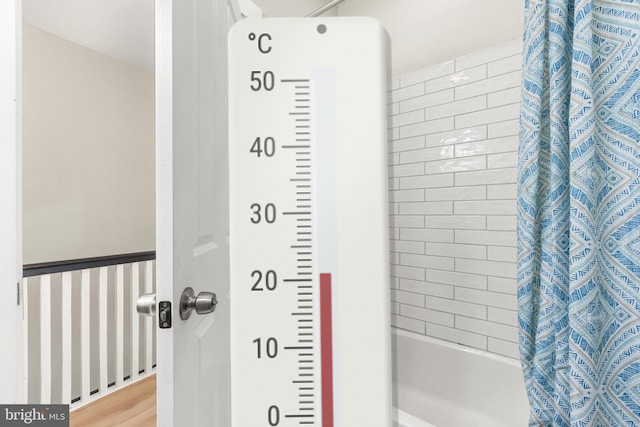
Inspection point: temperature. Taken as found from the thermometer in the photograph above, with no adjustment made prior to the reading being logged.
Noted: 21 °C
